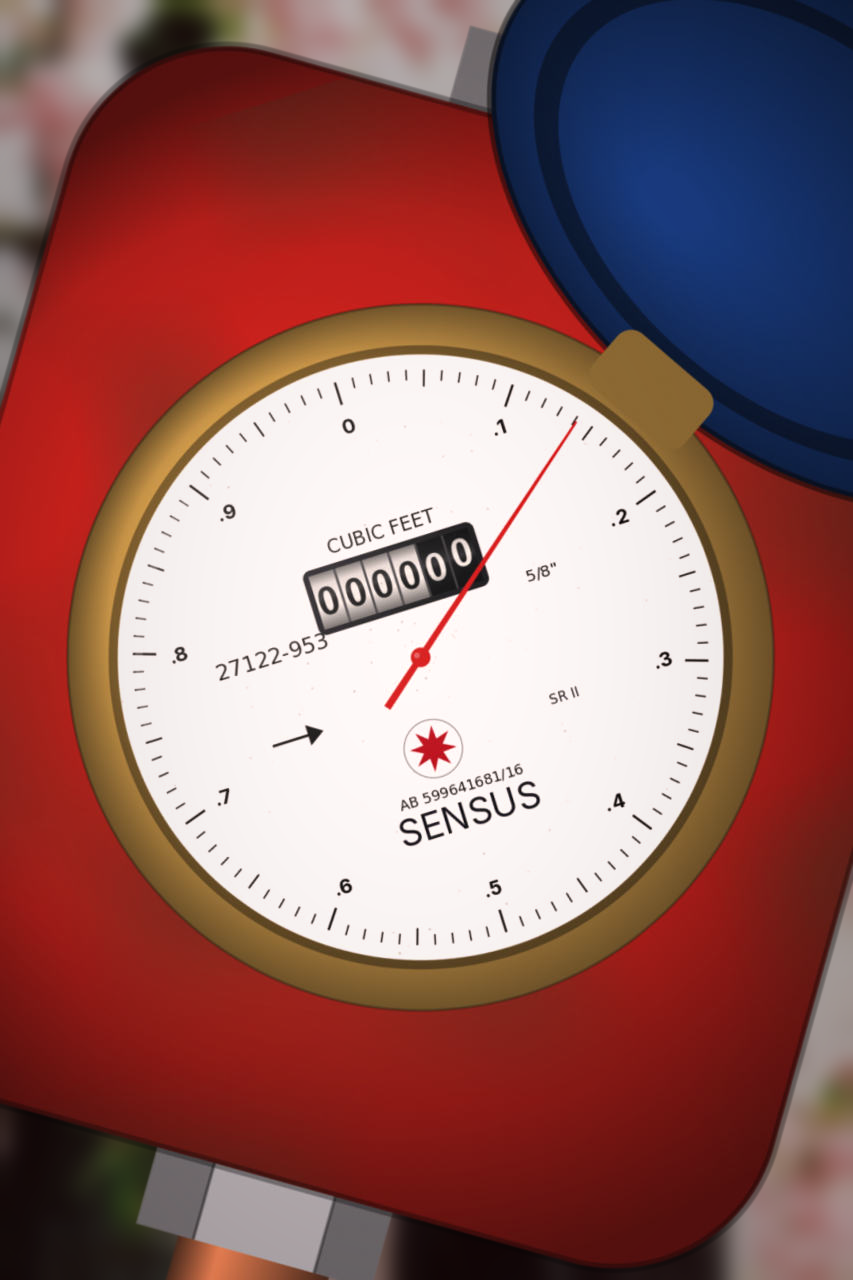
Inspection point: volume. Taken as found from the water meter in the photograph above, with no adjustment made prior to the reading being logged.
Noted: 0.14 ft³
